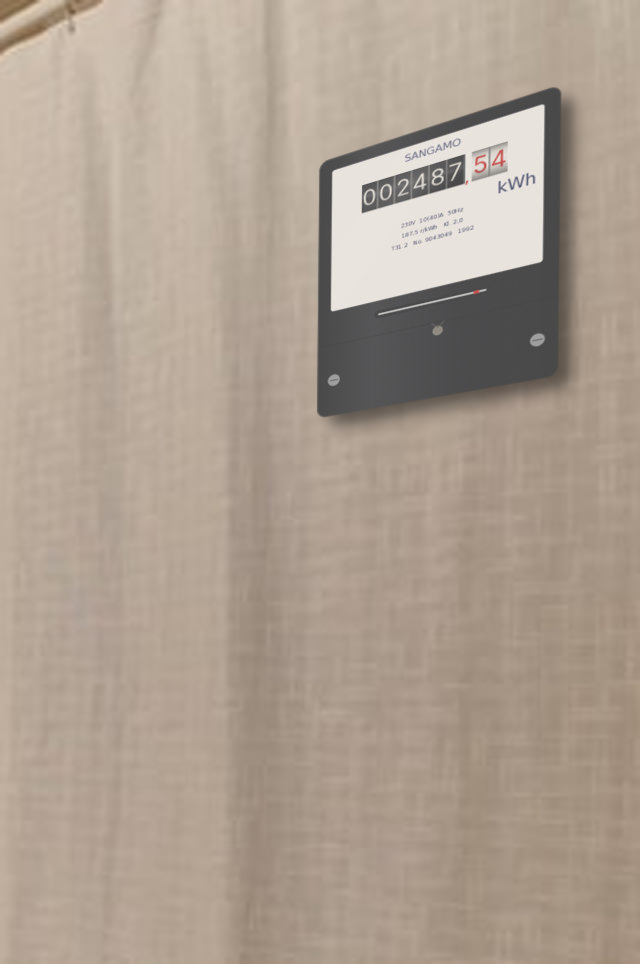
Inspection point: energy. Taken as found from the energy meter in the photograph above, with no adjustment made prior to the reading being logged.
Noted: 2487.54 kWh
